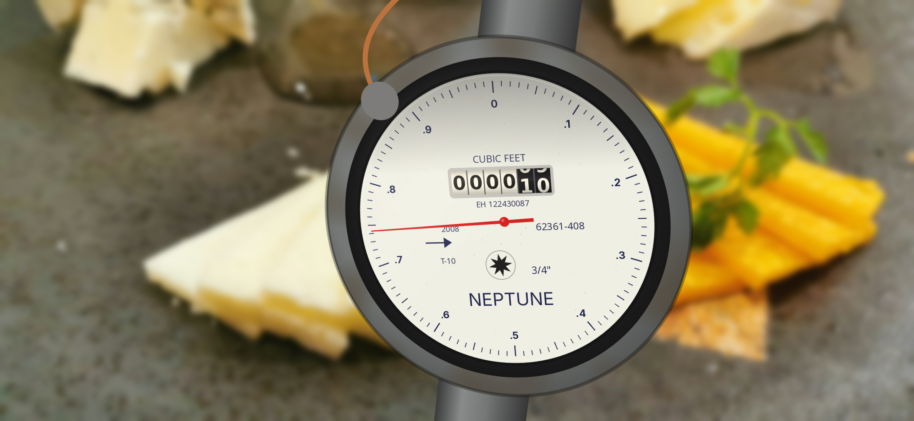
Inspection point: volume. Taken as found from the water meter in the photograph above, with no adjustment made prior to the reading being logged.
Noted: 9.74 ft³
